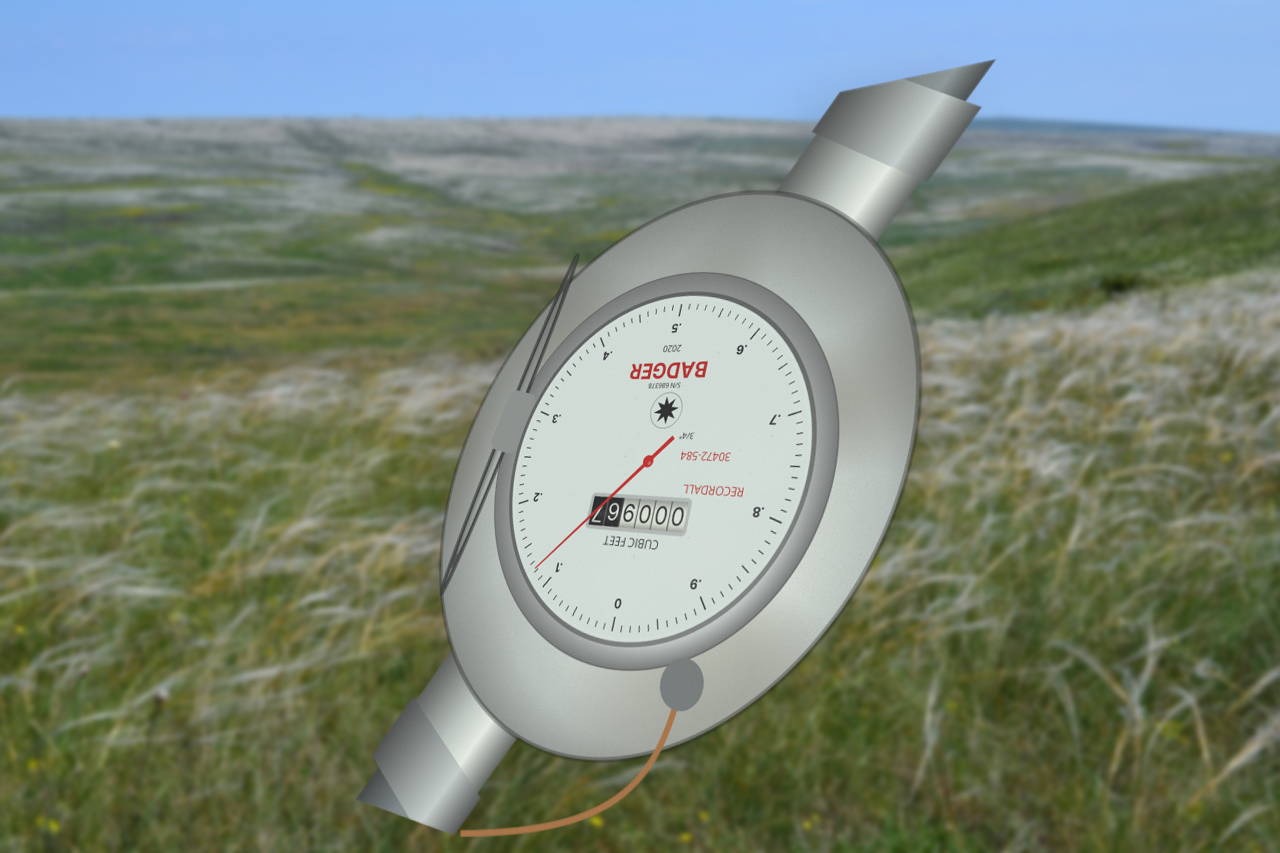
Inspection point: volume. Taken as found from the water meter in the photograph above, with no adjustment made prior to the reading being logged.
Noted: 967.12 ft³
